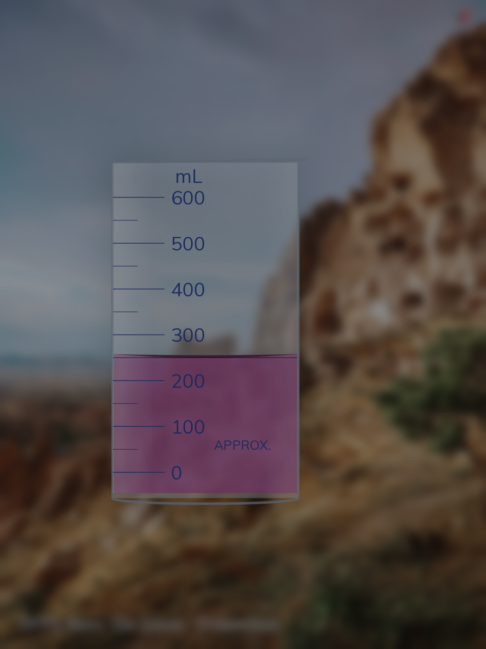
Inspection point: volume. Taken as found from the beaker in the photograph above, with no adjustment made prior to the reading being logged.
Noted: 250 mL
